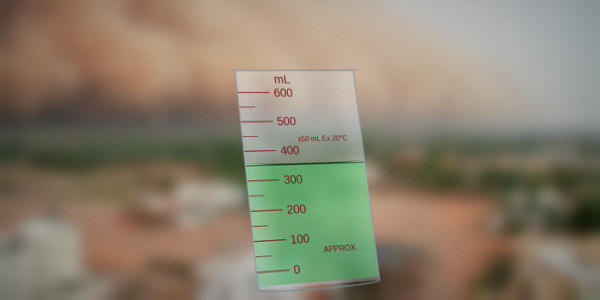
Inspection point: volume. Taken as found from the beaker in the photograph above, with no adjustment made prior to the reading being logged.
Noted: 350 mL
